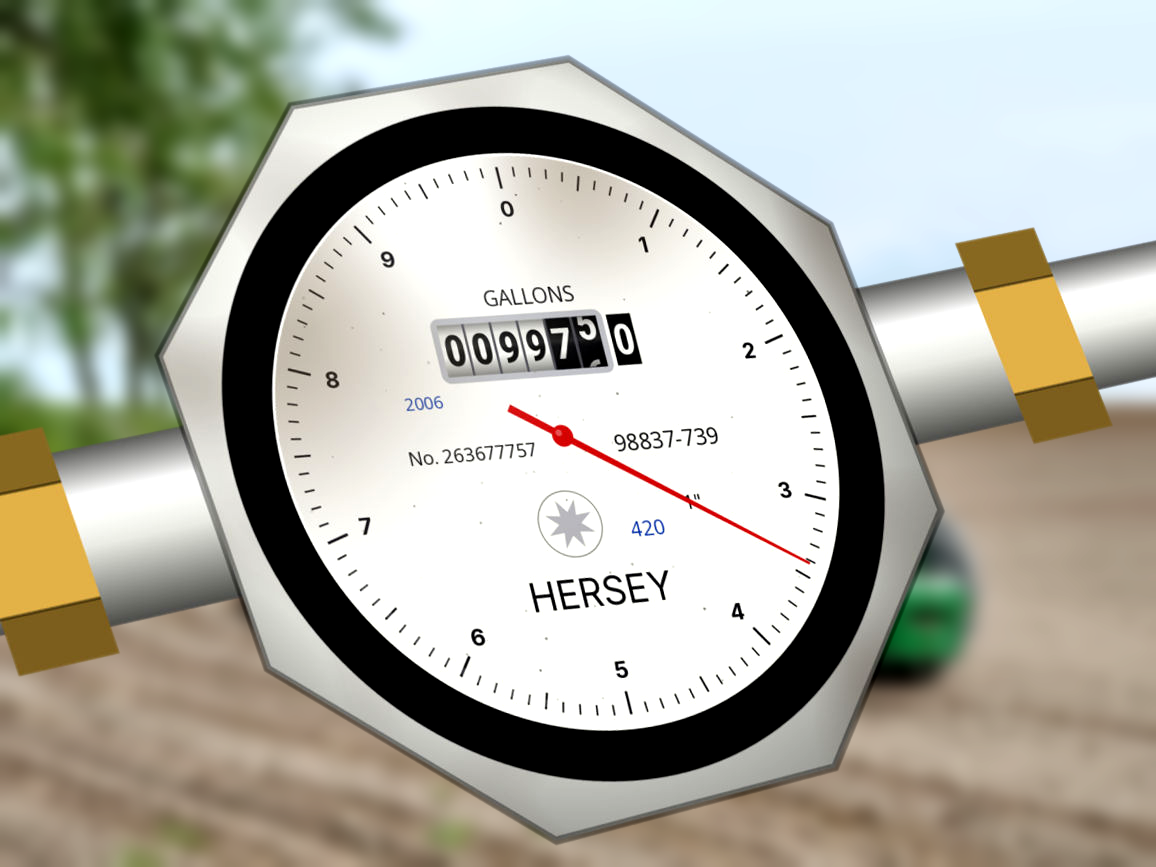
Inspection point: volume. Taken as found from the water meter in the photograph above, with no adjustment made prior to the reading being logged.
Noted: 99753.4 gal
